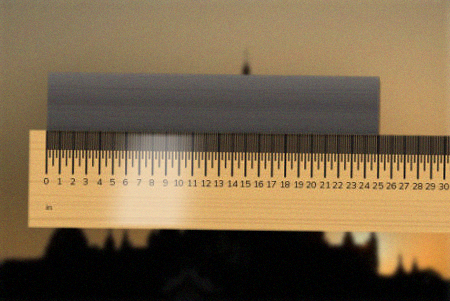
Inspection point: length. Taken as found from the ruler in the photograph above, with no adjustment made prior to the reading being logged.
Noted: 25 in
